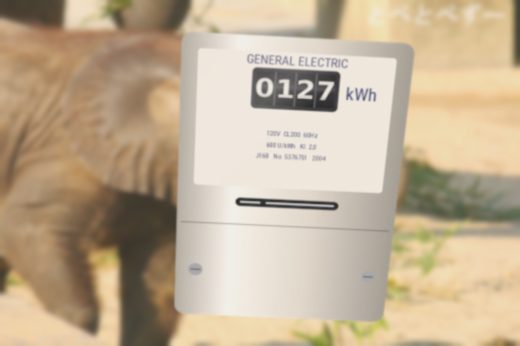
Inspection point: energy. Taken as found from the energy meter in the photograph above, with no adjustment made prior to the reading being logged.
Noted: 127 kWh
